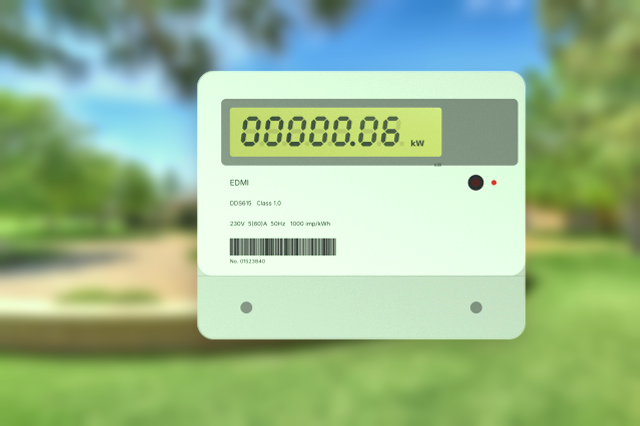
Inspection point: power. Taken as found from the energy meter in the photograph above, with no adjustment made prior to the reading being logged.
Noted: 0.06 kW
